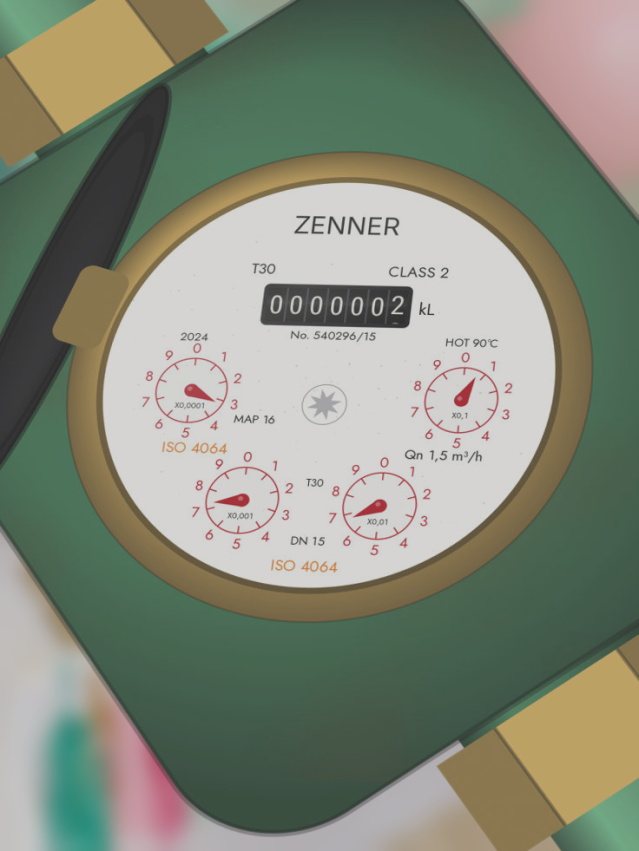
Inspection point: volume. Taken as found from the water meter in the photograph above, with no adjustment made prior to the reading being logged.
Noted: 2.0673 kL
